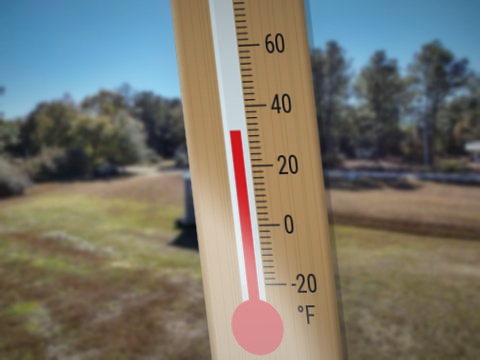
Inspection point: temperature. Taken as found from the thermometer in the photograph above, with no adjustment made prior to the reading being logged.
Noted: 32 °F
